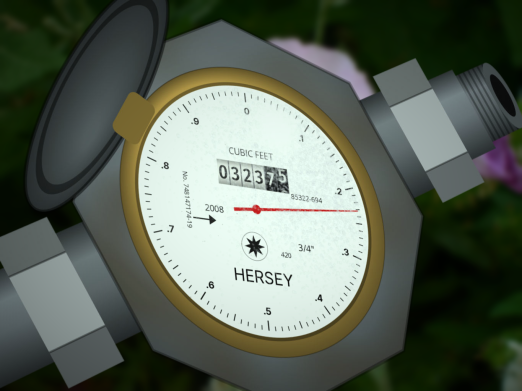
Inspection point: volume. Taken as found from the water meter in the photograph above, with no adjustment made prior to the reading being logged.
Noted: 32375.23 ft³
